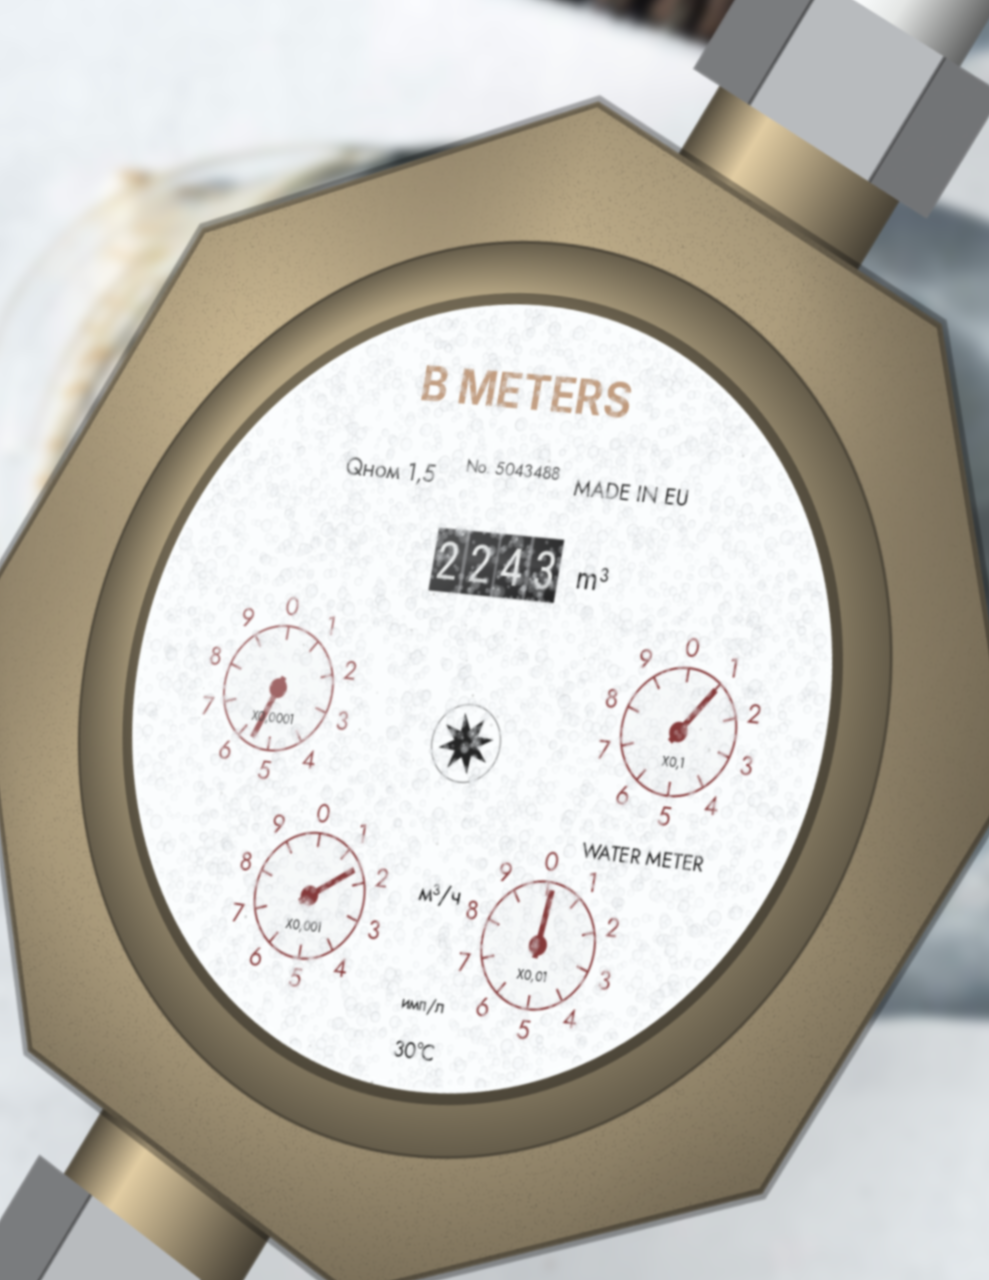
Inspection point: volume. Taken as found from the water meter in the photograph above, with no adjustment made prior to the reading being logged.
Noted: 2243.1015 m³
